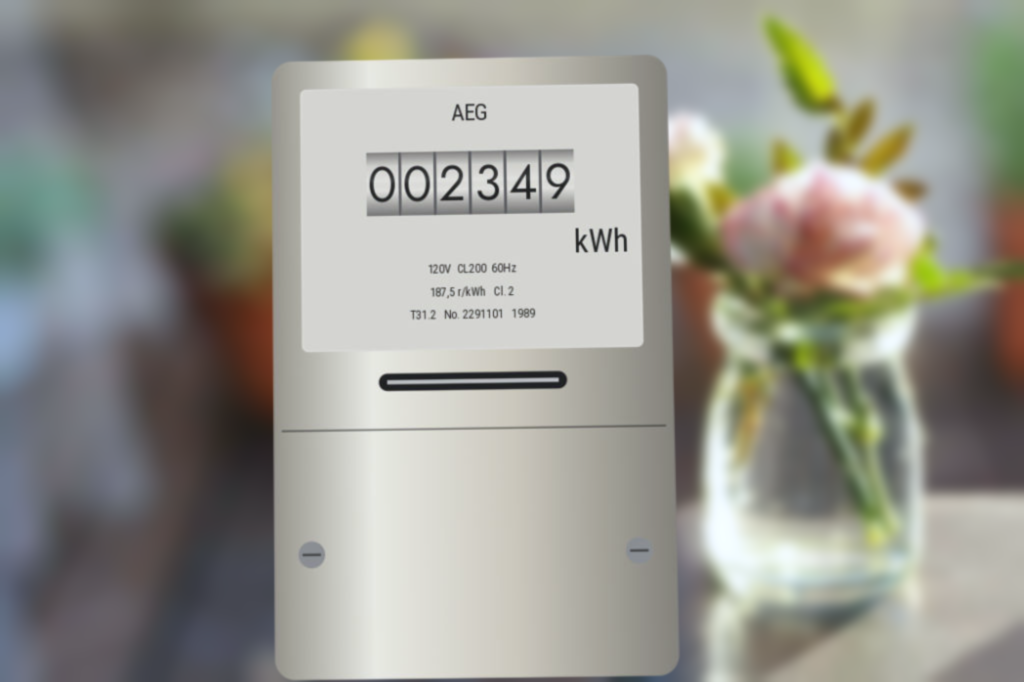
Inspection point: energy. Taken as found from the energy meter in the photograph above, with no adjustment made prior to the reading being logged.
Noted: 2349 kWh
